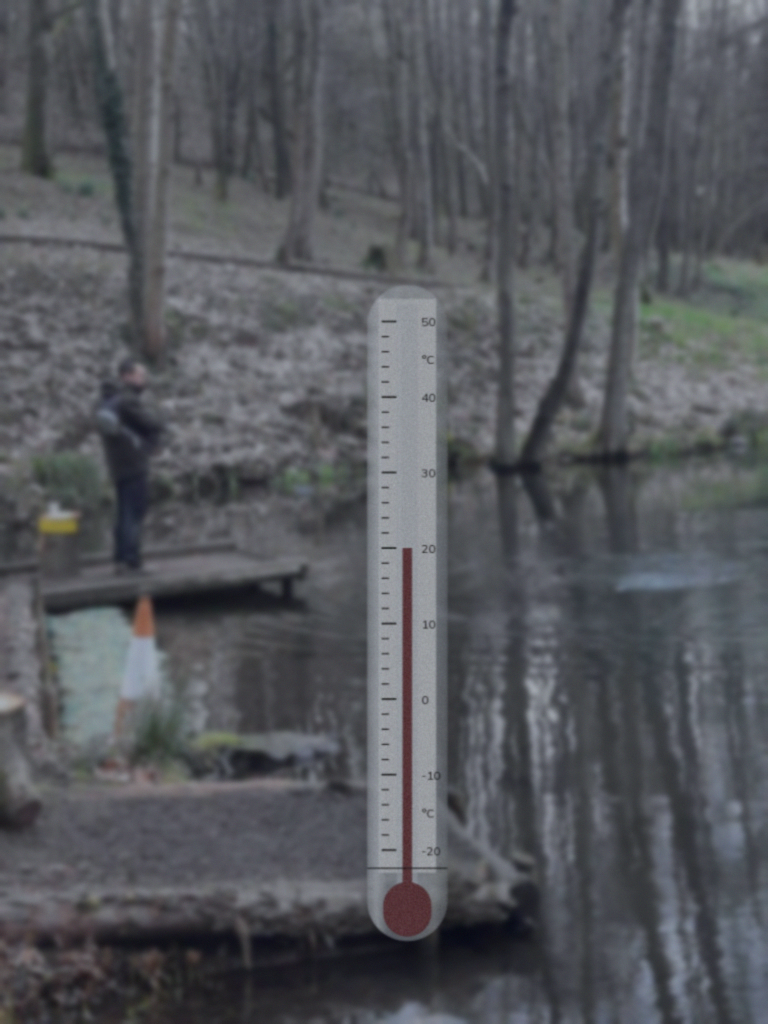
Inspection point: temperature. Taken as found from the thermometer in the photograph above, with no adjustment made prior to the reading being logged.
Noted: 20 °C
